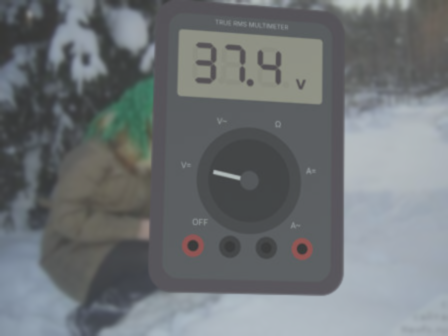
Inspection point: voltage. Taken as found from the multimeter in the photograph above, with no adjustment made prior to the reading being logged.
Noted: 37.4 V
